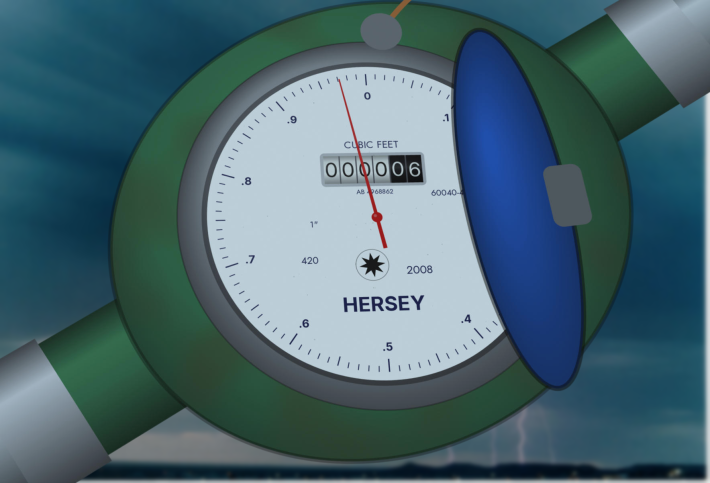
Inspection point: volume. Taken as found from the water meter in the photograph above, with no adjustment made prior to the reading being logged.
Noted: 5.97 ft³
